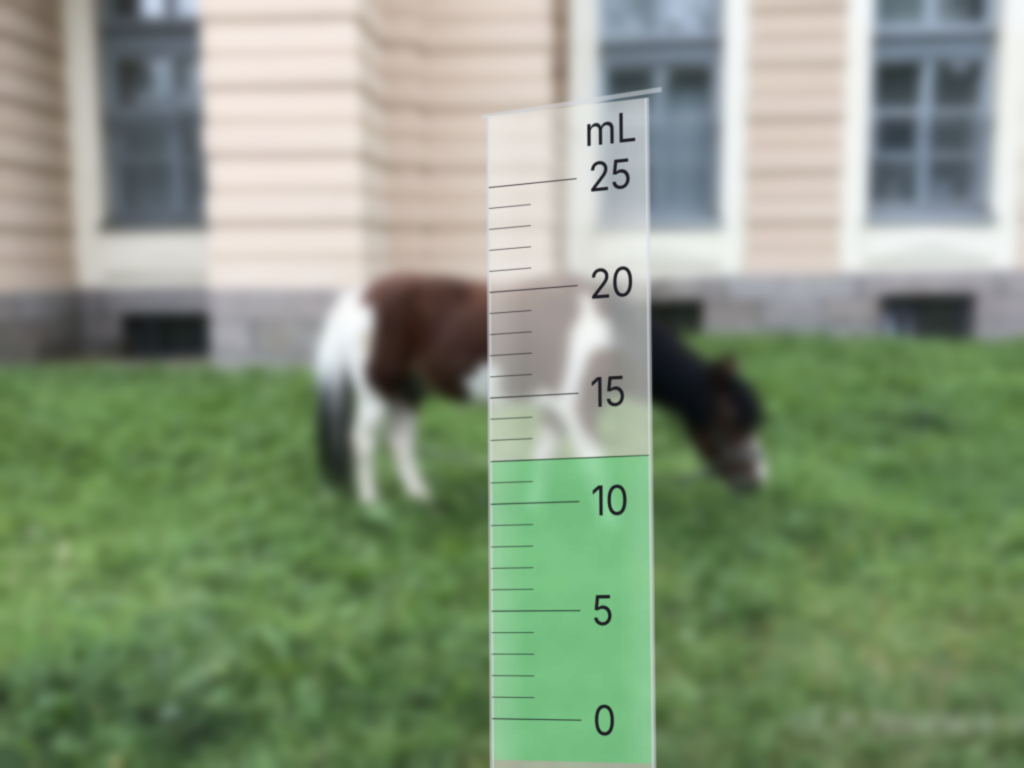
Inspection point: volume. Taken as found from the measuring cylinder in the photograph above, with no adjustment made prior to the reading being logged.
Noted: 12 mL
